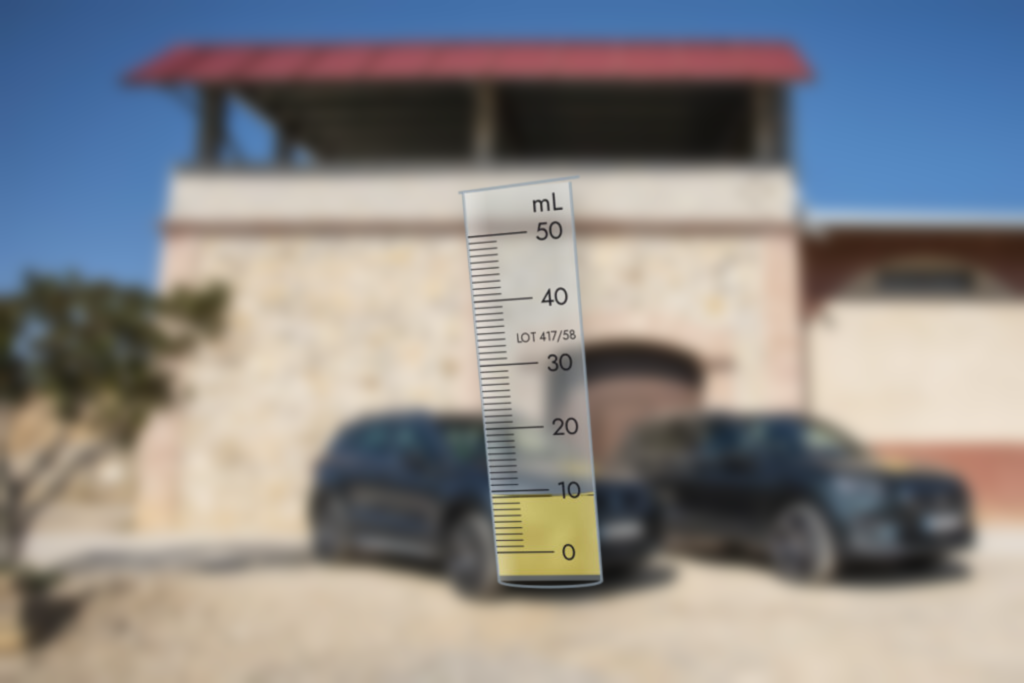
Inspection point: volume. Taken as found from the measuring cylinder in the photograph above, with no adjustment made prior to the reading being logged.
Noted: 9 mL
